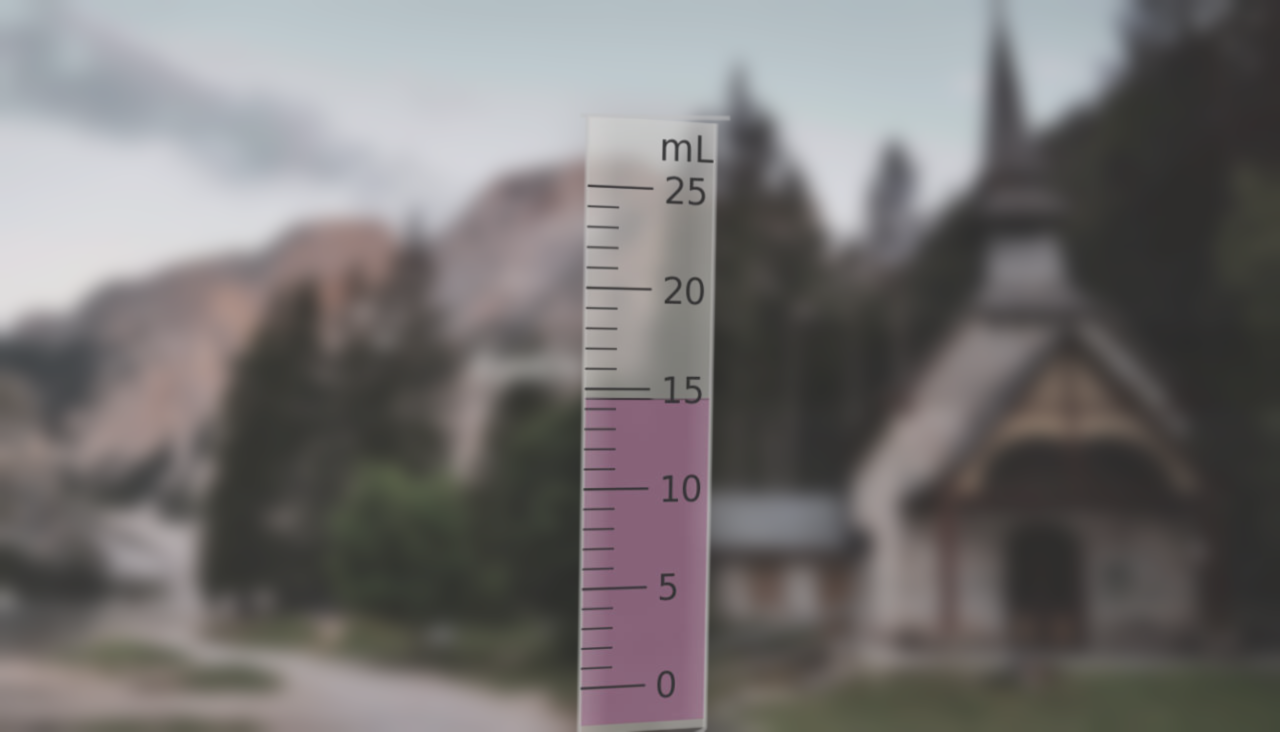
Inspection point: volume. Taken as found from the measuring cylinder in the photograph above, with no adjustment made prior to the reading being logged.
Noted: 14.5 mL
